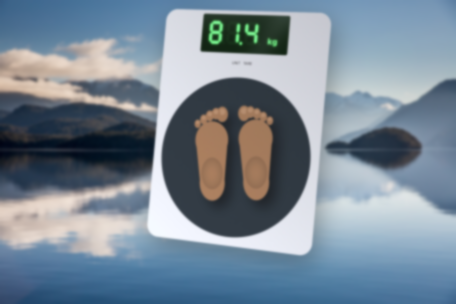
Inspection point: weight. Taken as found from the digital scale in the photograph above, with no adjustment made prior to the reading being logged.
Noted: 81.4 kg
